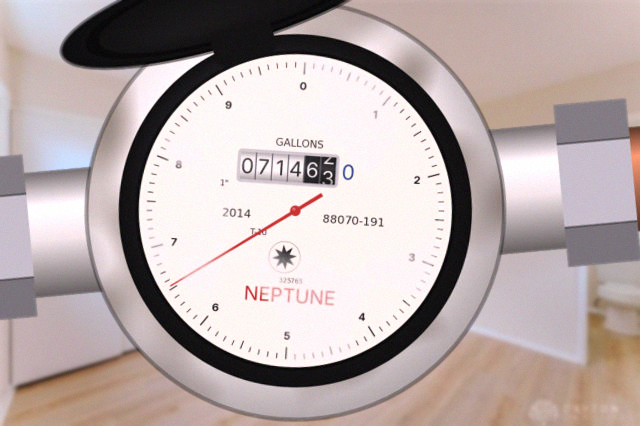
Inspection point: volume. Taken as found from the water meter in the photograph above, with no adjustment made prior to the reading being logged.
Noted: 714626.5 gal
